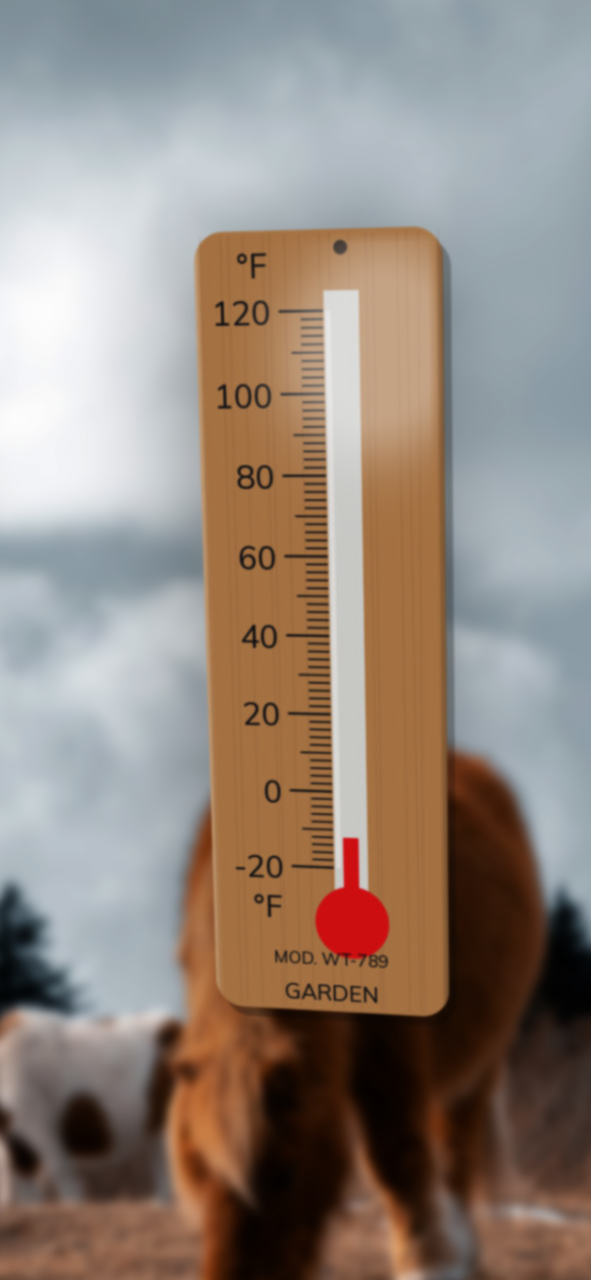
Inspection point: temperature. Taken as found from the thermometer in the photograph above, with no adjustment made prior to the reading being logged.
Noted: -12 °F
